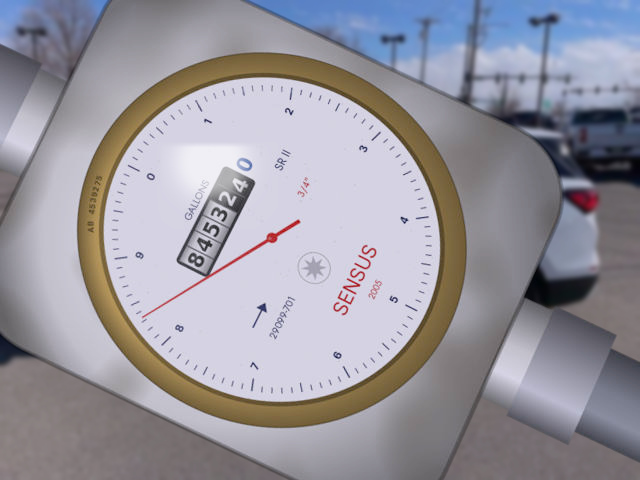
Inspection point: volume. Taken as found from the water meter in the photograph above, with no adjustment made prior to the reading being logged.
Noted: 8453238.3 gal
